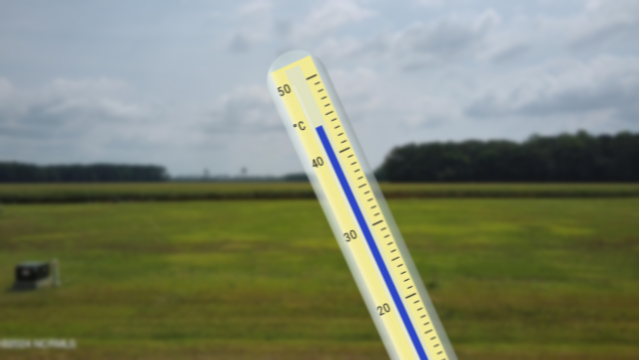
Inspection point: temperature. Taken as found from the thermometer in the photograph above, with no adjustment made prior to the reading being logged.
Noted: 44 °C
